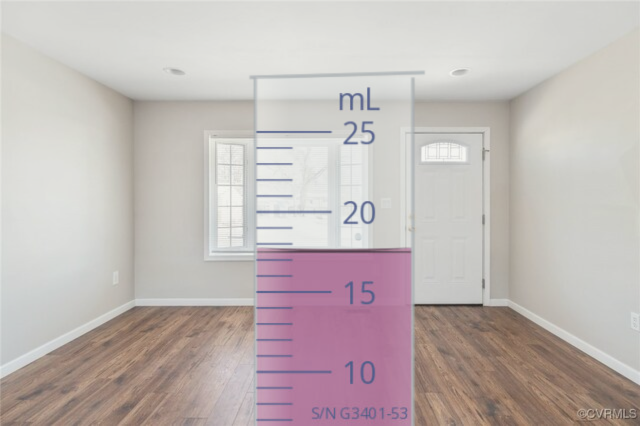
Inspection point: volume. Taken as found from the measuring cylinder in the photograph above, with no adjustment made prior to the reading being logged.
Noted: 17.5 mL
